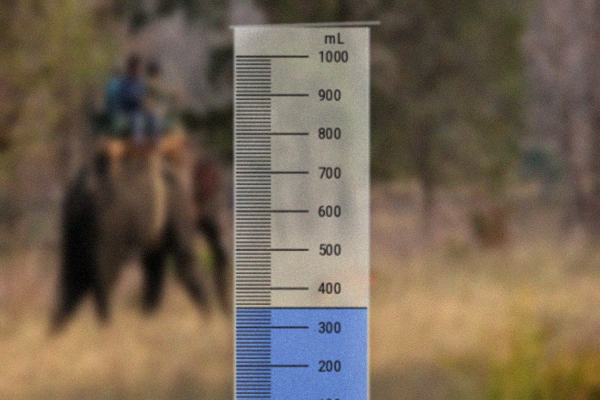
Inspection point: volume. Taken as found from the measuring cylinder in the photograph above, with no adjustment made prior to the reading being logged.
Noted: 350 mL
